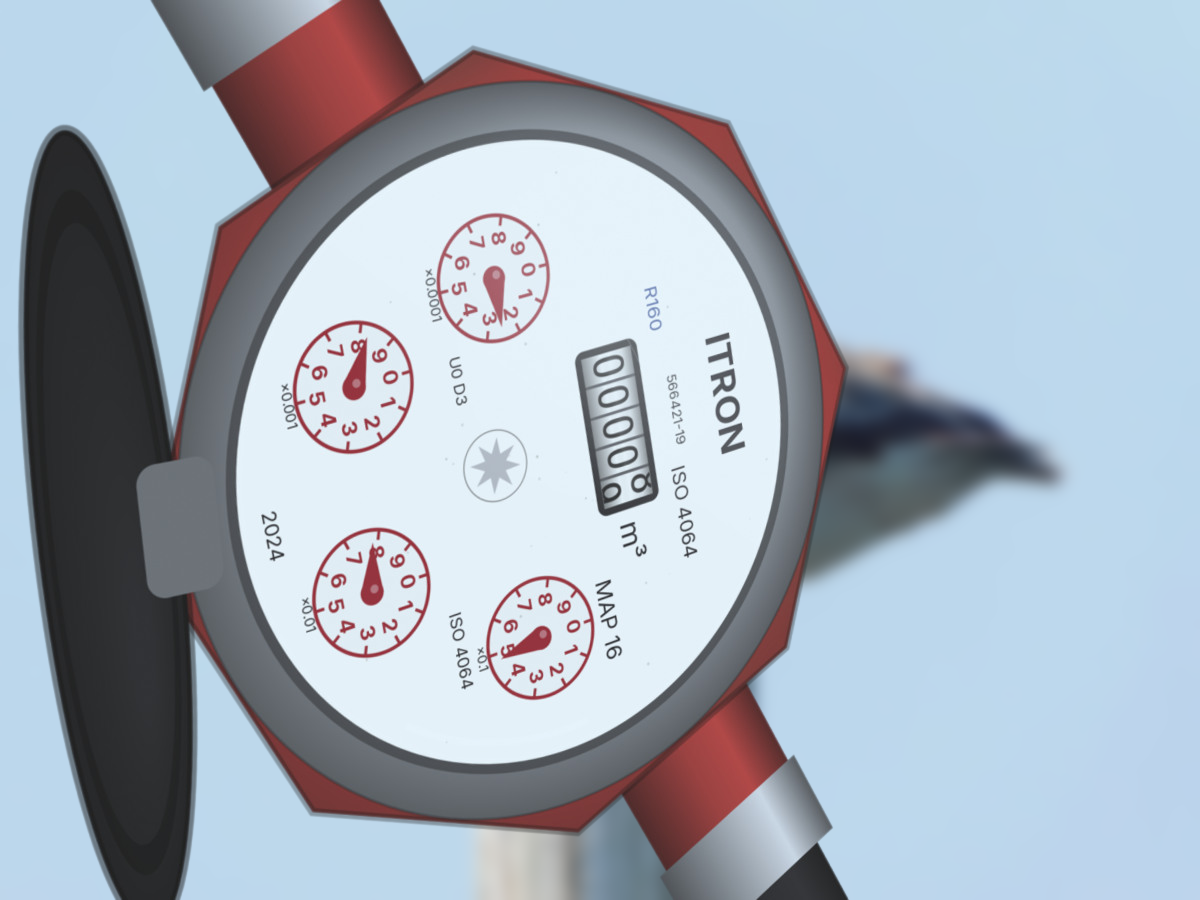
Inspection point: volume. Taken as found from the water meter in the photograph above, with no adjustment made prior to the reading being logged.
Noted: 8.4782 m³
